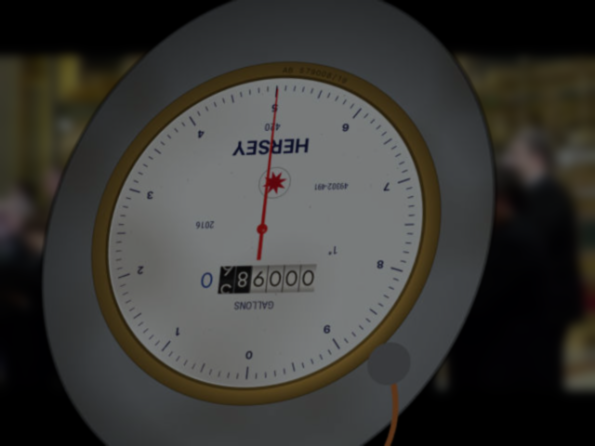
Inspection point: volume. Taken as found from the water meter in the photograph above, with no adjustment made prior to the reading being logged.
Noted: 9855.0 gal
